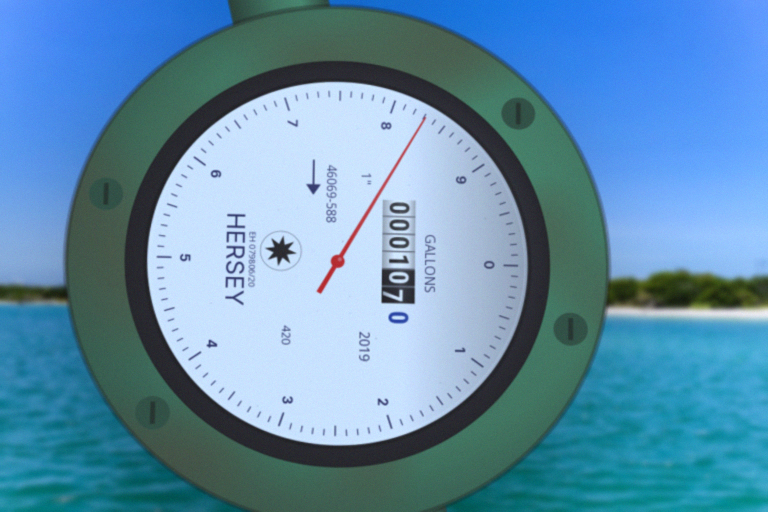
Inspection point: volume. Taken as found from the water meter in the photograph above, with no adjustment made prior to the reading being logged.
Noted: 1068.3 gal
